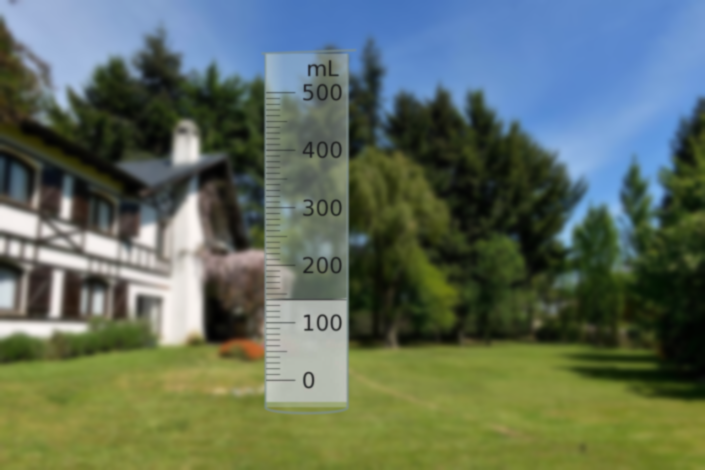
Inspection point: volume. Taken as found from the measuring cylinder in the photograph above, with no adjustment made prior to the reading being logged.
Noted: 140 mL
